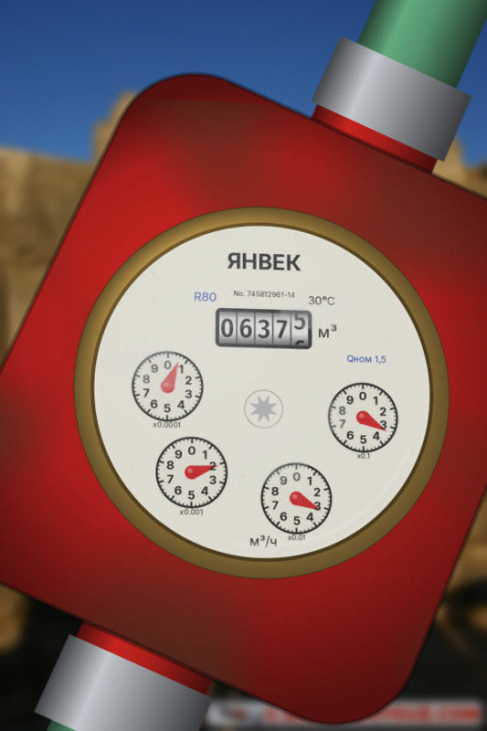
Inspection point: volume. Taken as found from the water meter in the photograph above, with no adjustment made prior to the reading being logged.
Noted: 6375.3320 m³
